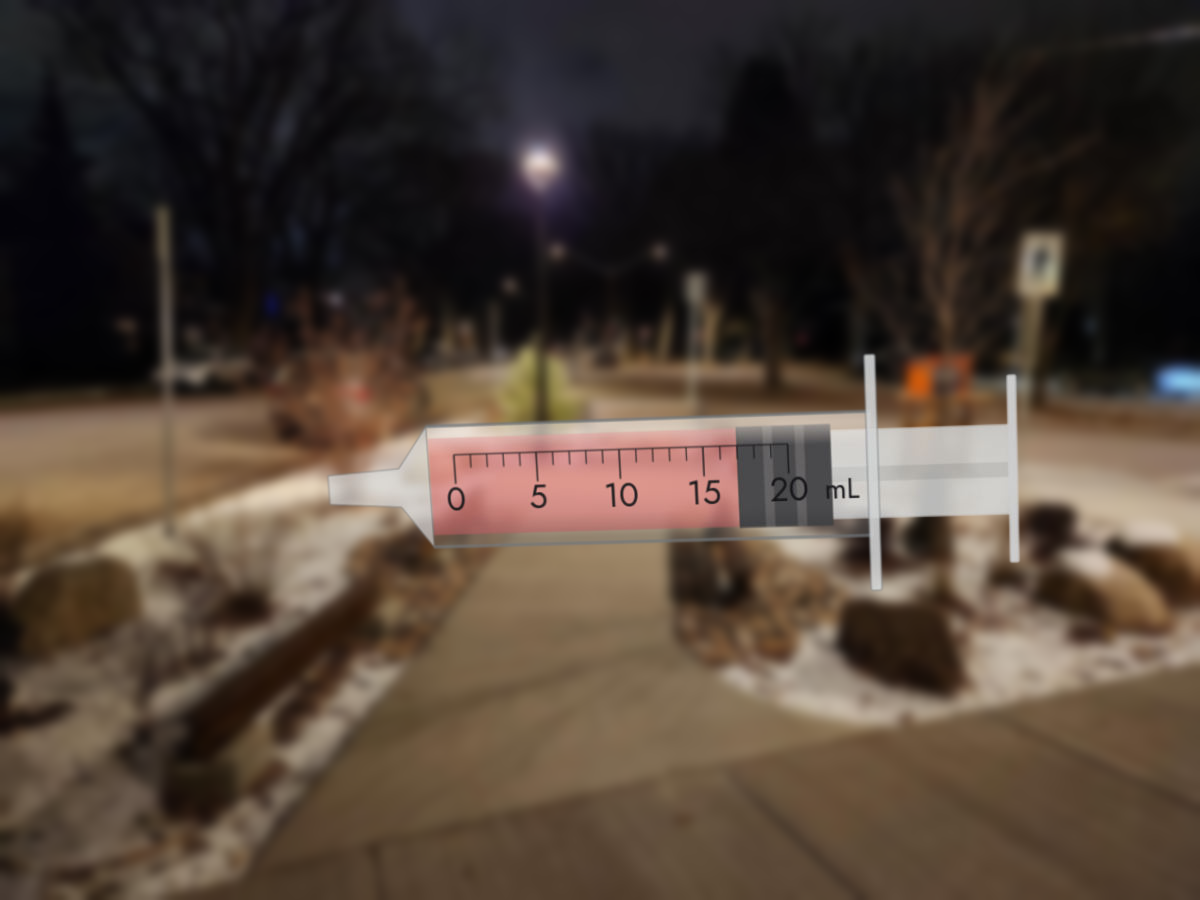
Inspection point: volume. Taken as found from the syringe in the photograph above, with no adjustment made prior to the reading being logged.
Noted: 17 mL
